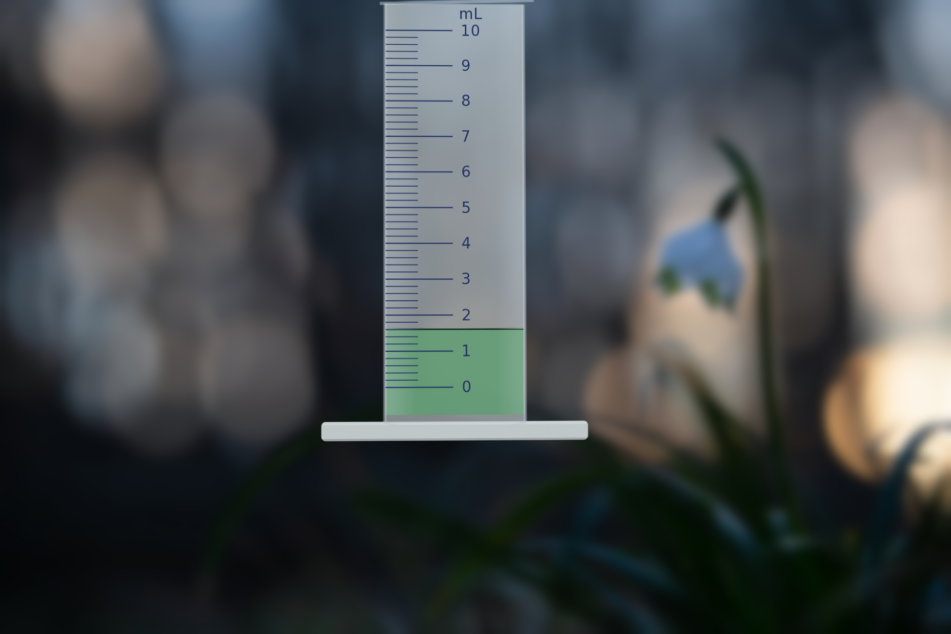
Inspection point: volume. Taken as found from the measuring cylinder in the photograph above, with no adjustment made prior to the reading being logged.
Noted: 1.6 mL
